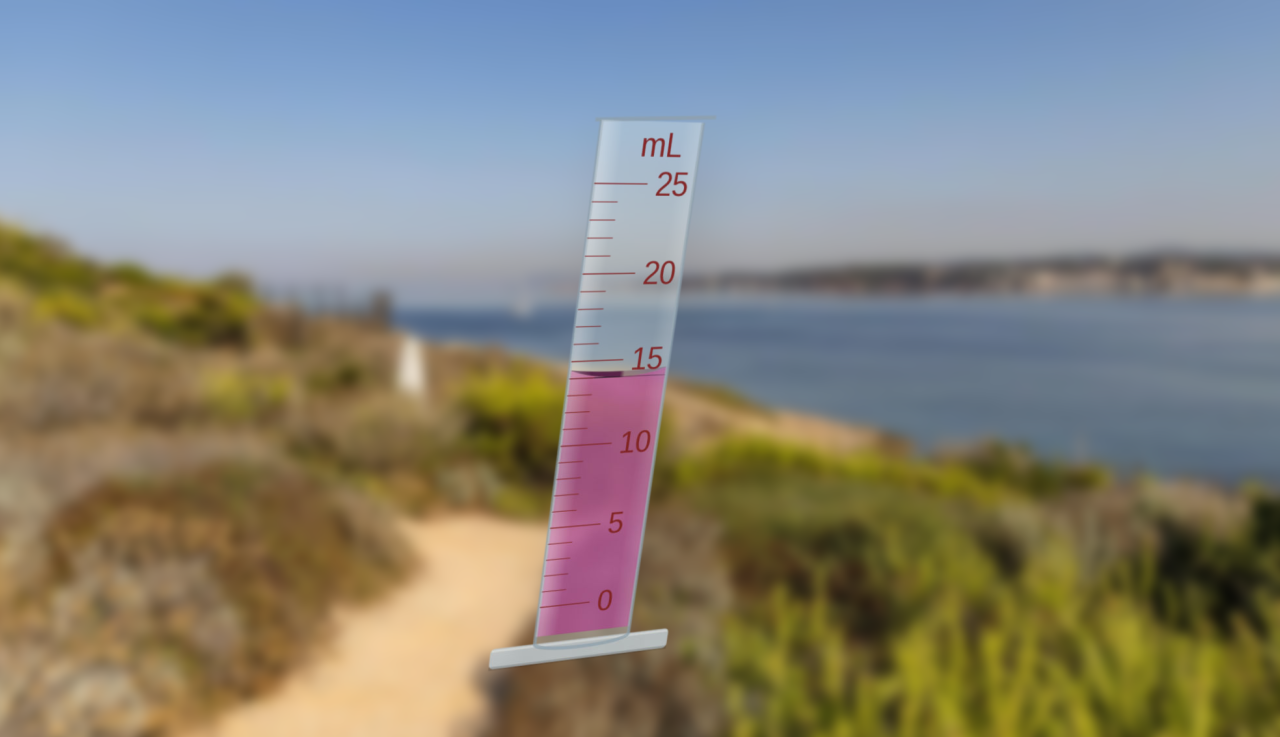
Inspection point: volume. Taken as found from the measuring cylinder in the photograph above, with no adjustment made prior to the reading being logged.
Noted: 14 mL
